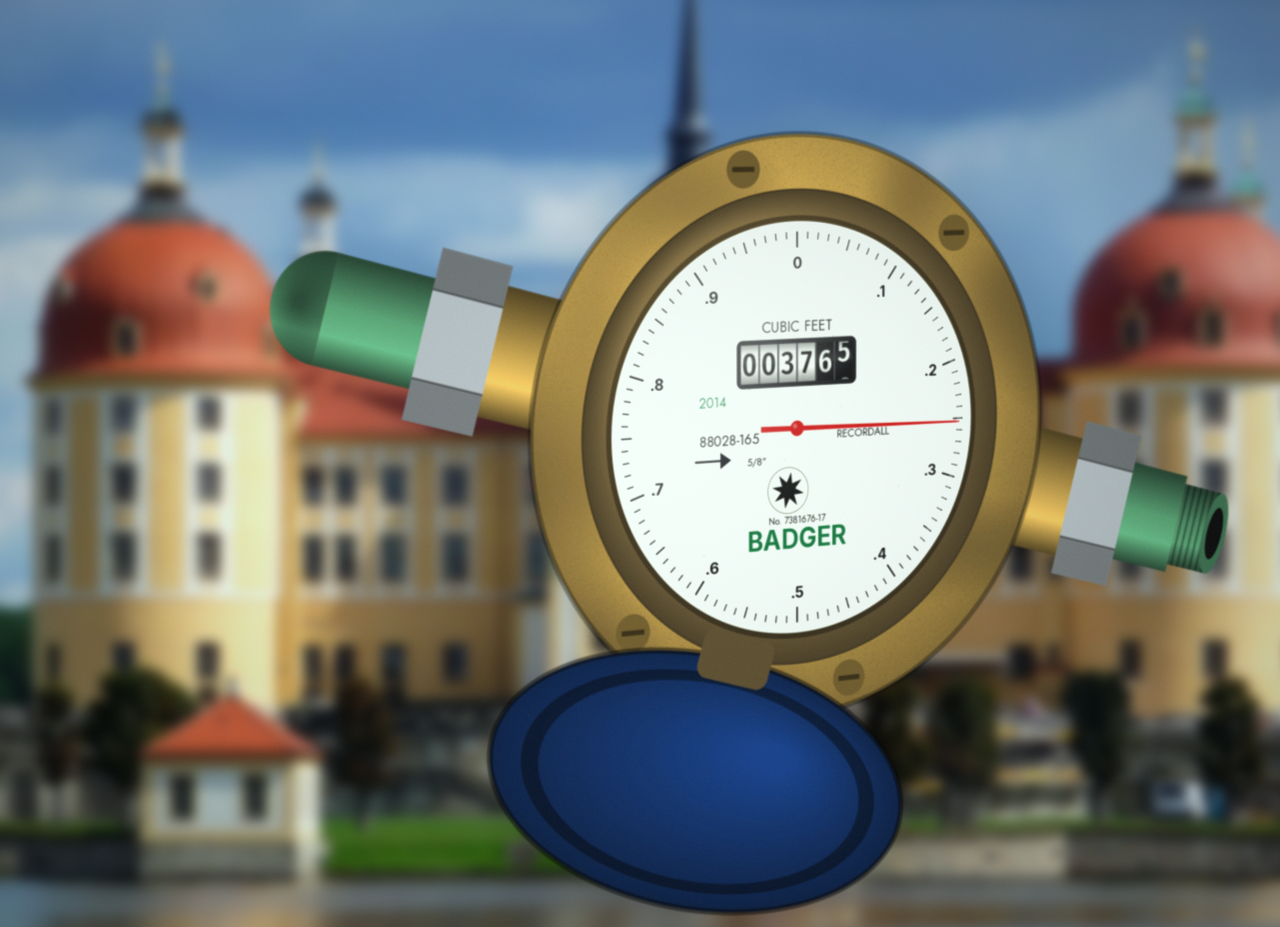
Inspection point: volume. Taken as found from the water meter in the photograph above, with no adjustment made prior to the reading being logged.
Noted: 3765.25 ft³
